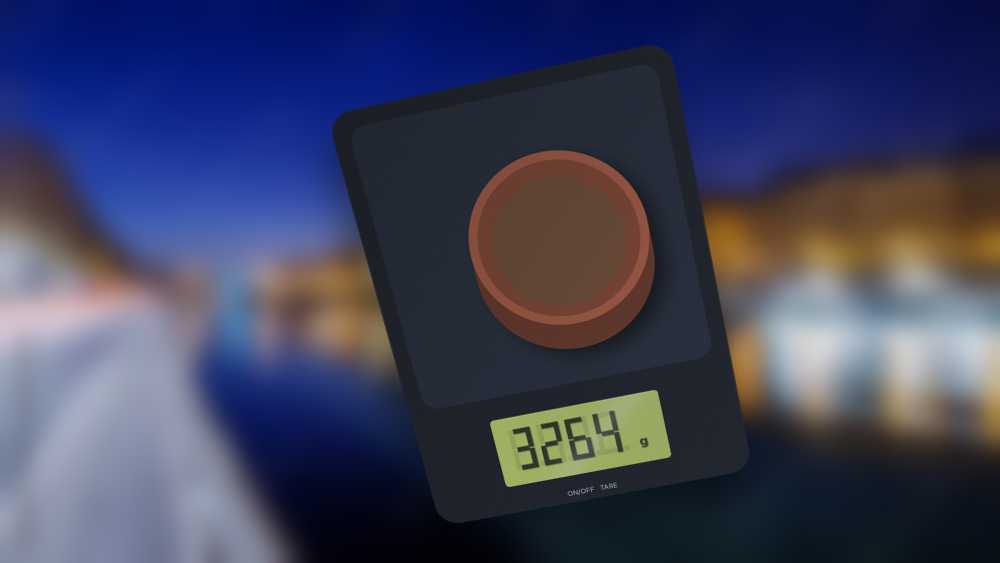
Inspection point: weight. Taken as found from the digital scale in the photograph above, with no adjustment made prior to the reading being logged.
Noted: 3264 g
